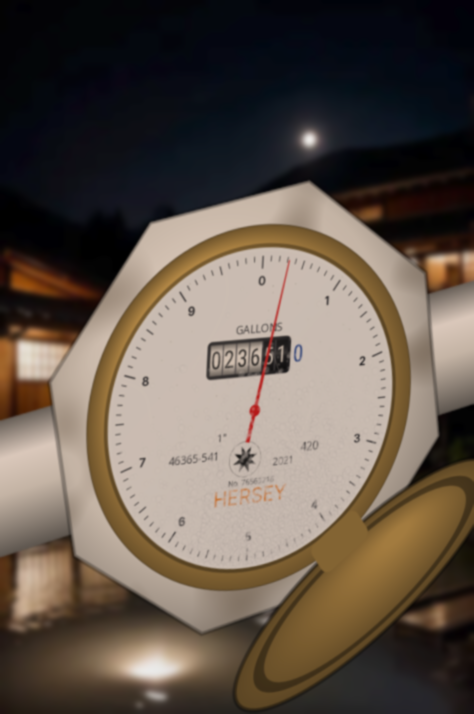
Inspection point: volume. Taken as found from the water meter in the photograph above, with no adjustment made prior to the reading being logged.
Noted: 236510.3 gal
